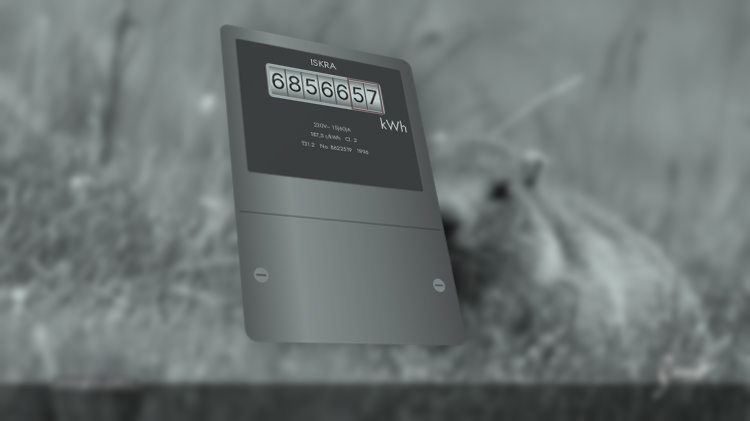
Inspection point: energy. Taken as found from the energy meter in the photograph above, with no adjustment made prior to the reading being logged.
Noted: 68566.57 kWh
